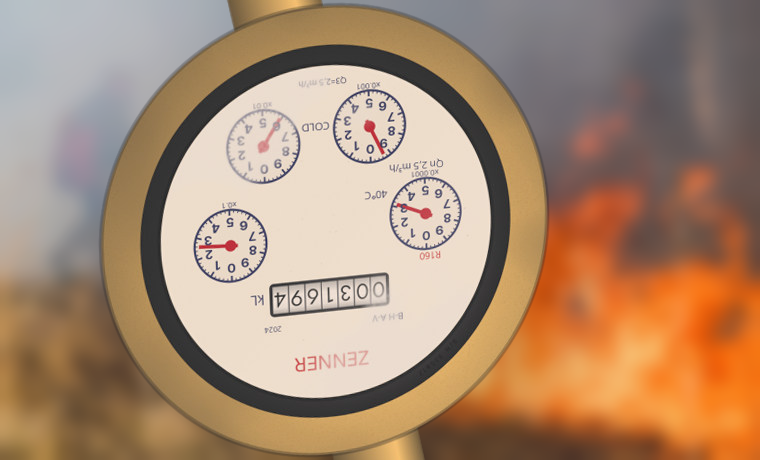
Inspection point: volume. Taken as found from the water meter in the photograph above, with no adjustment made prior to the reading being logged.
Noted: 31694.2593 kL
